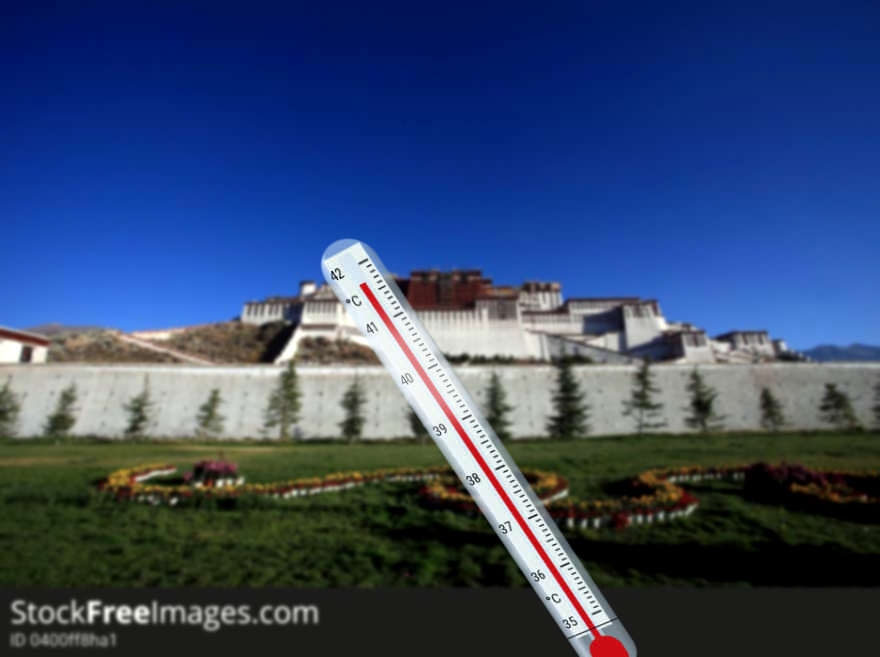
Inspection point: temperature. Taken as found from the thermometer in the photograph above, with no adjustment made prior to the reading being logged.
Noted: 41.7 °C
